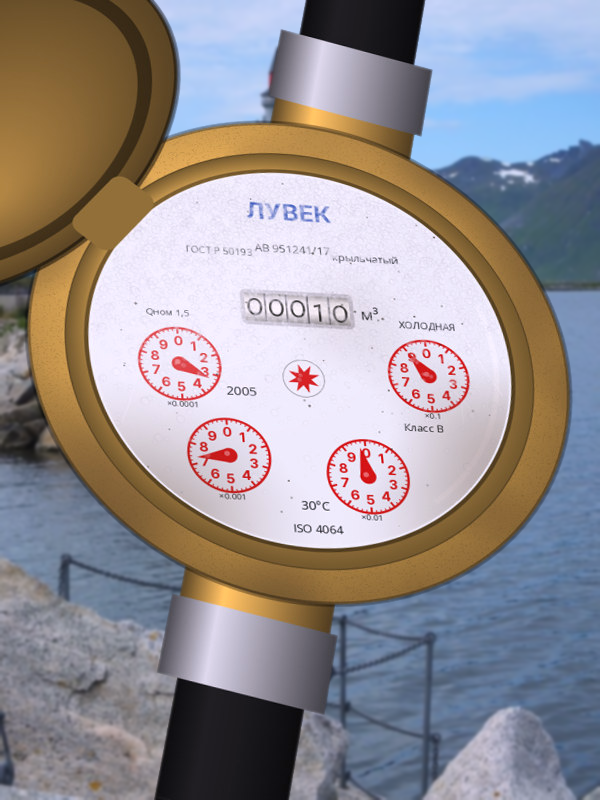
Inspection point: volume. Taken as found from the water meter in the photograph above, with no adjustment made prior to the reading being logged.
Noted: 9.8973 m³
